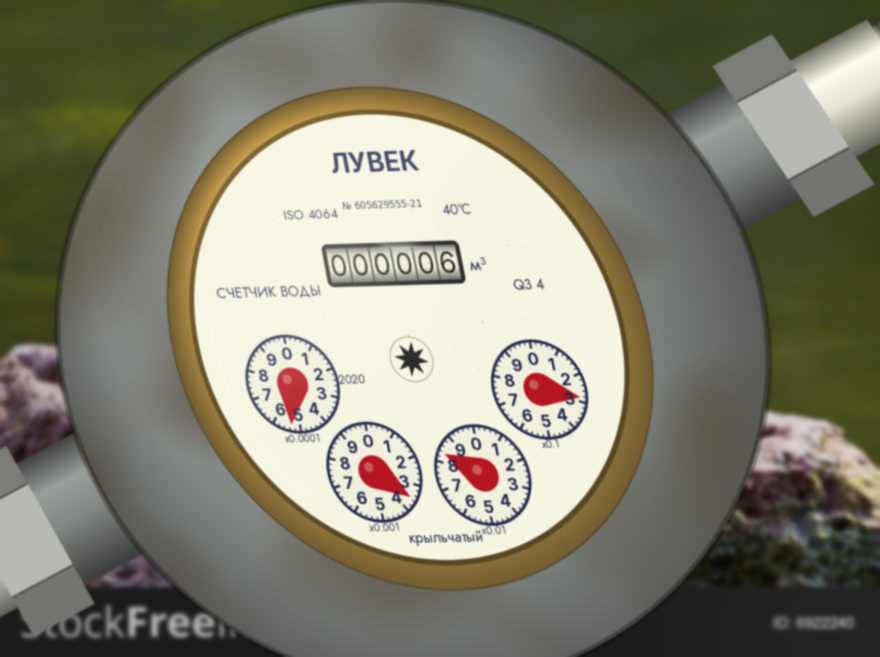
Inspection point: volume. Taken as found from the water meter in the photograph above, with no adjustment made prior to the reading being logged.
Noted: 6.2835 m³
